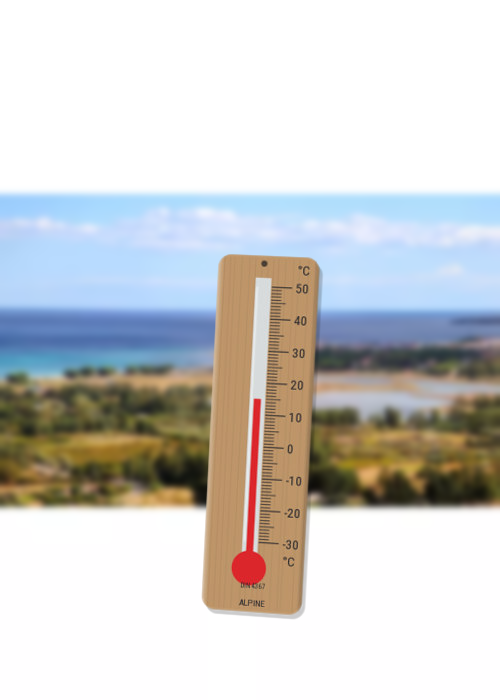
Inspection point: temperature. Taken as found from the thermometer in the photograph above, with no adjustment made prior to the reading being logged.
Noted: 15 °C
